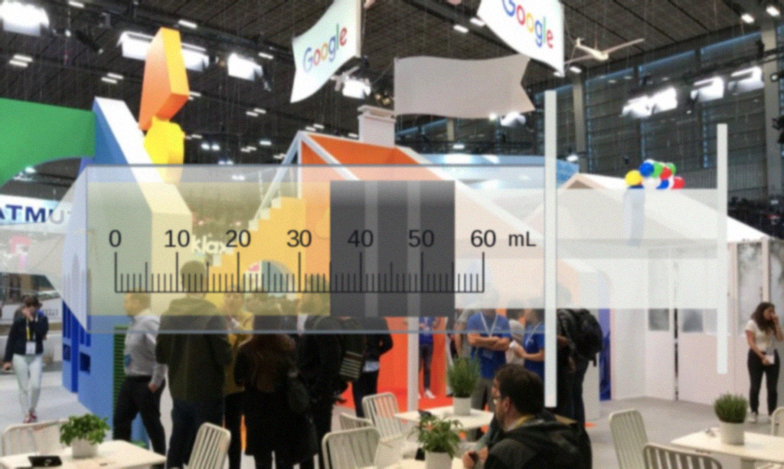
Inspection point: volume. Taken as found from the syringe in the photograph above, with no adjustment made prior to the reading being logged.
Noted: 35 mL
